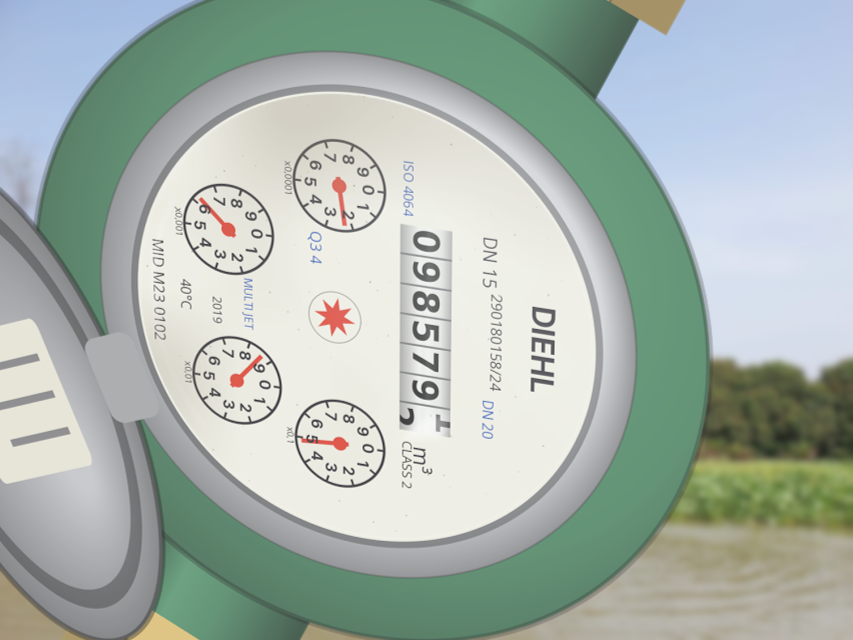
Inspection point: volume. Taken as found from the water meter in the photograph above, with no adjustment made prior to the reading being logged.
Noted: 985791.4862 m³
